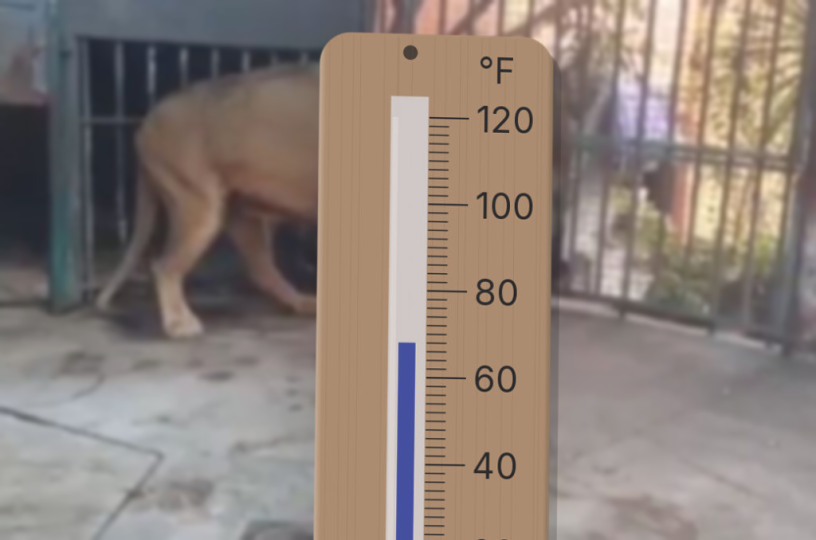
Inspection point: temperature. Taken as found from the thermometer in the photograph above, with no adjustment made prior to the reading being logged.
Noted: 68 °F
